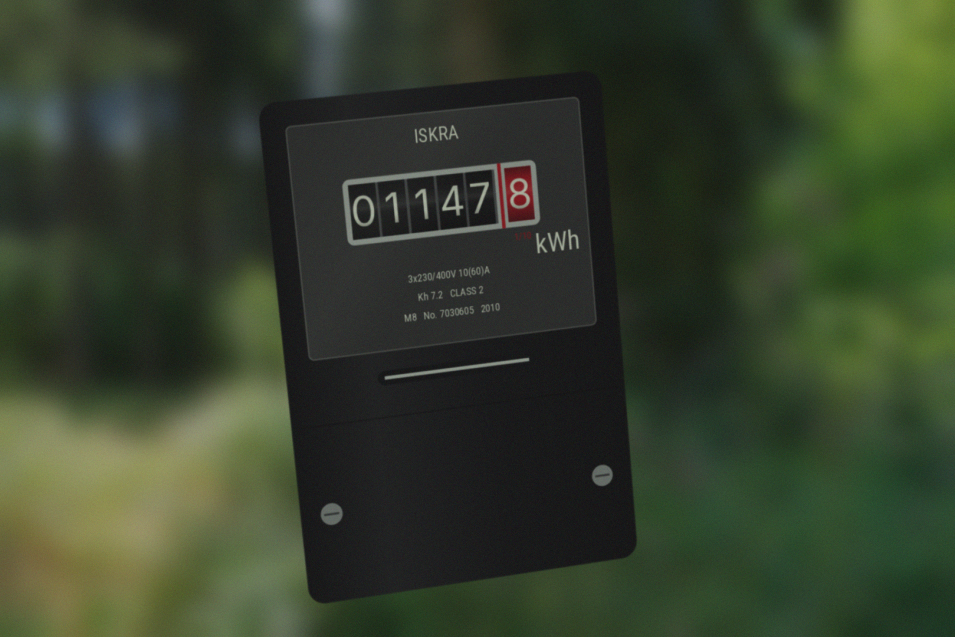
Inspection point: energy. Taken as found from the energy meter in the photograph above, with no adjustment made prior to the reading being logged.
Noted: 1147.8 kWh
